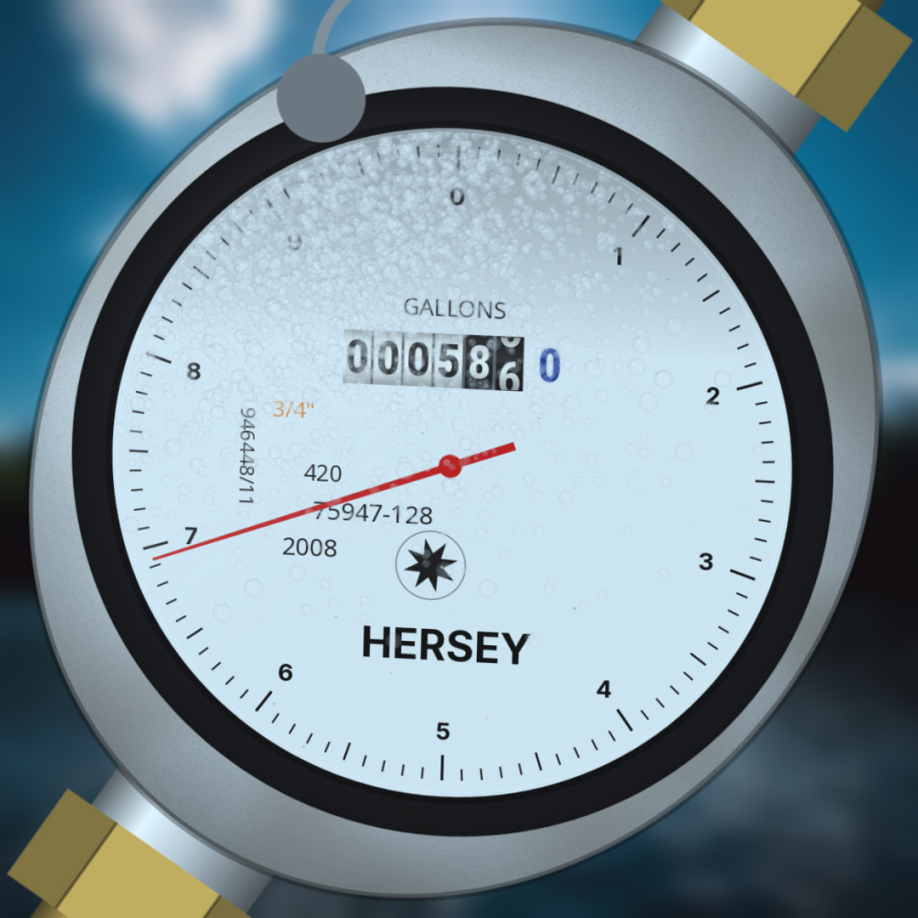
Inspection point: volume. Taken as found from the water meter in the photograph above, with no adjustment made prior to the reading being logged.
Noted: 5856.9 gal
